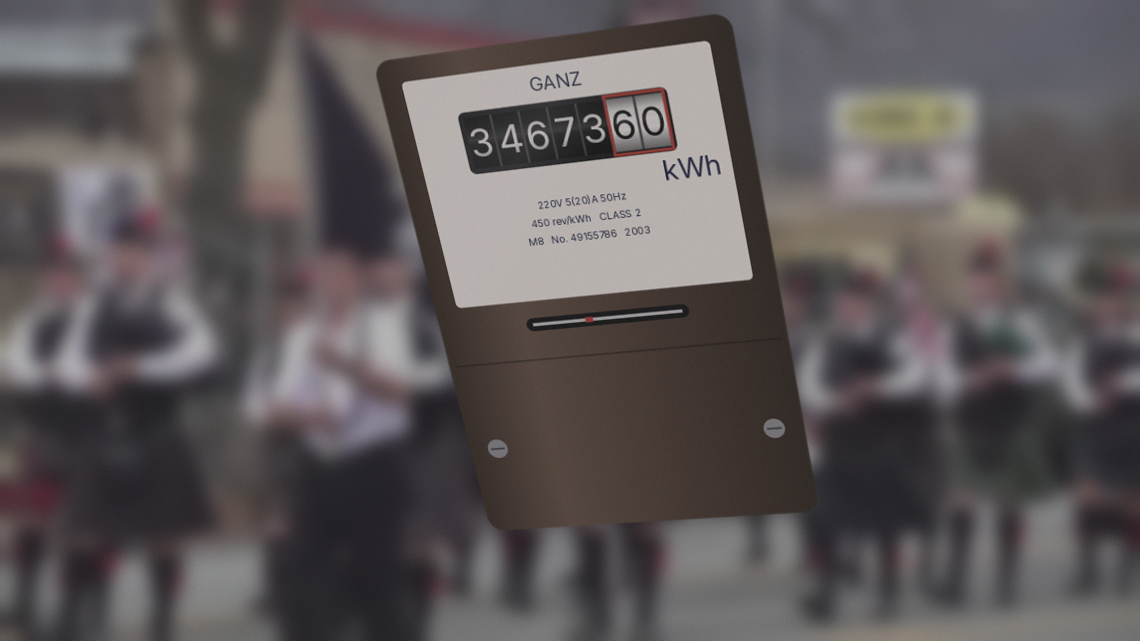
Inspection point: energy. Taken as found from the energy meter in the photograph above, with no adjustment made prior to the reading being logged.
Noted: 34673.60 kWh
